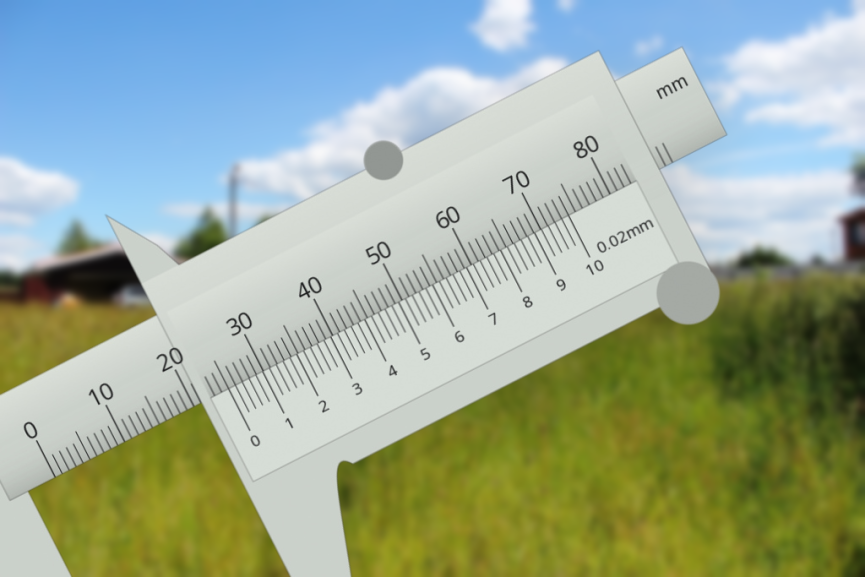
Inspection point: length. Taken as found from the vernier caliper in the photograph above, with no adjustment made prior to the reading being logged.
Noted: 25.0 mm
